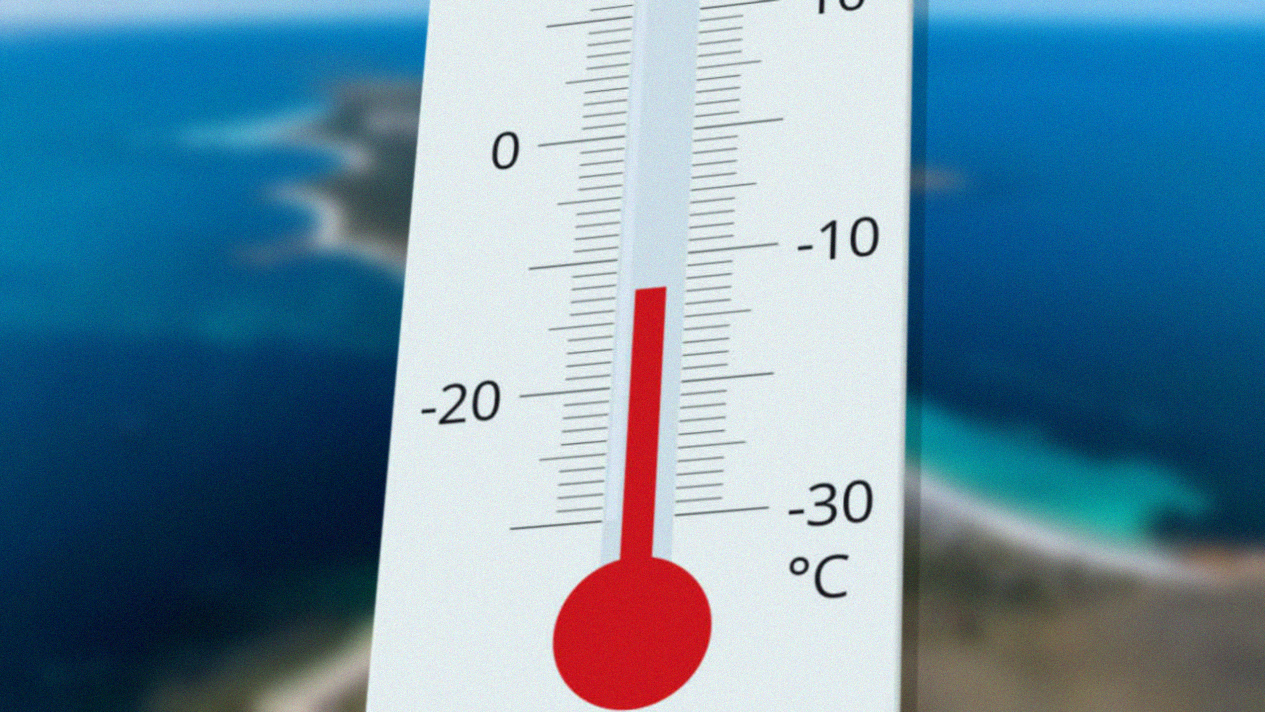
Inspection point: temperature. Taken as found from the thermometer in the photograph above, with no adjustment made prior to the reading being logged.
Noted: -12.5 °C
